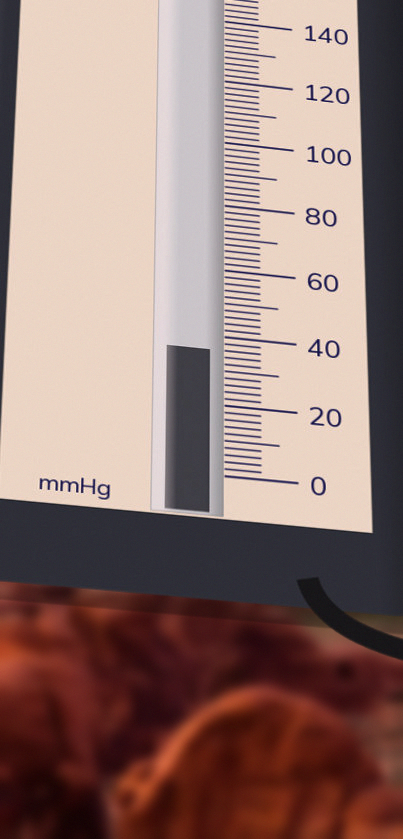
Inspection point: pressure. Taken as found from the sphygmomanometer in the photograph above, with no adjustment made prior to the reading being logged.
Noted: 36 mmHg
